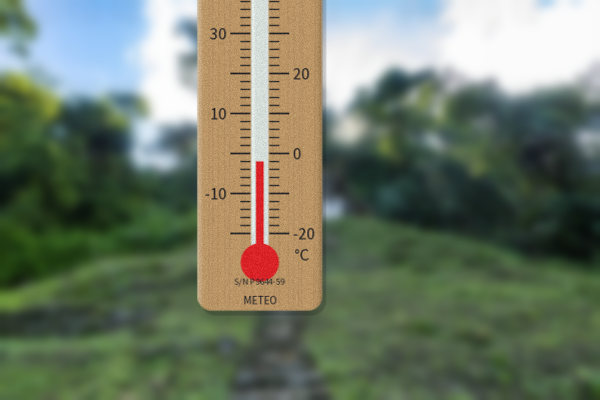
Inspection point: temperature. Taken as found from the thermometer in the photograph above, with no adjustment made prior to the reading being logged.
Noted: -2 °C
